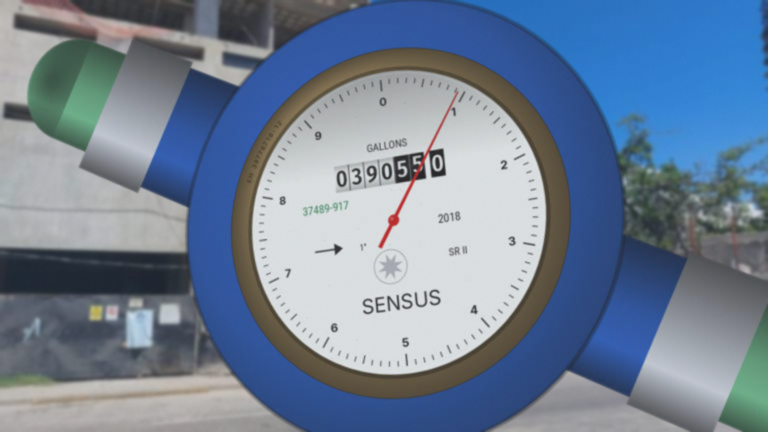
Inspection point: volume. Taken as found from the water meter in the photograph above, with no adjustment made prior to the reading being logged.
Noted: 390550.9 gal
